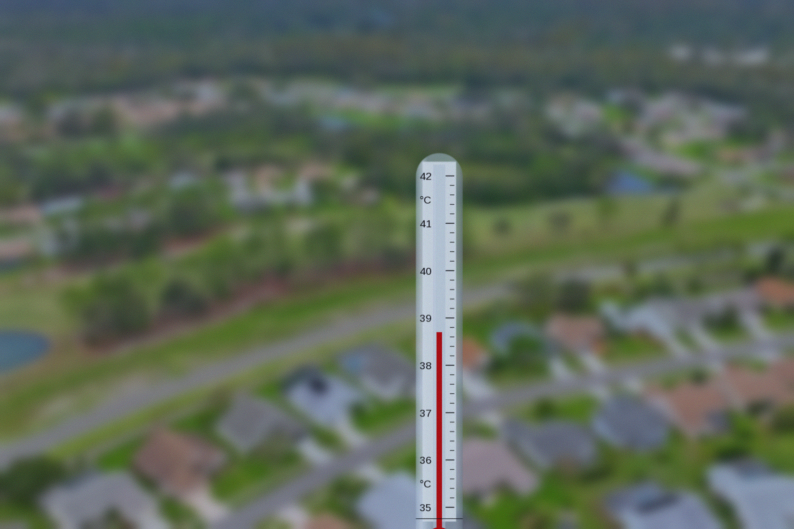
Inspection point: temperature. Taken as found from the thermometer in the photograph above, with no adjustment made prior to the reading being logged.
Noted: 38.7 °C
